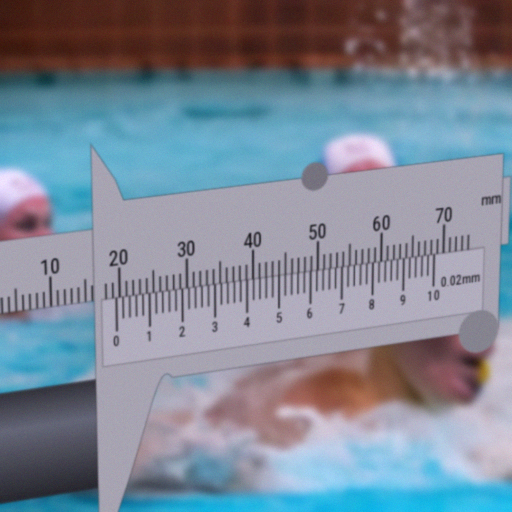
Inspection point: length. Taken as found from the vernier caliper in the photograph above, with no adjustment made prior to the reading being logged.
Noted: 19.5 mm
